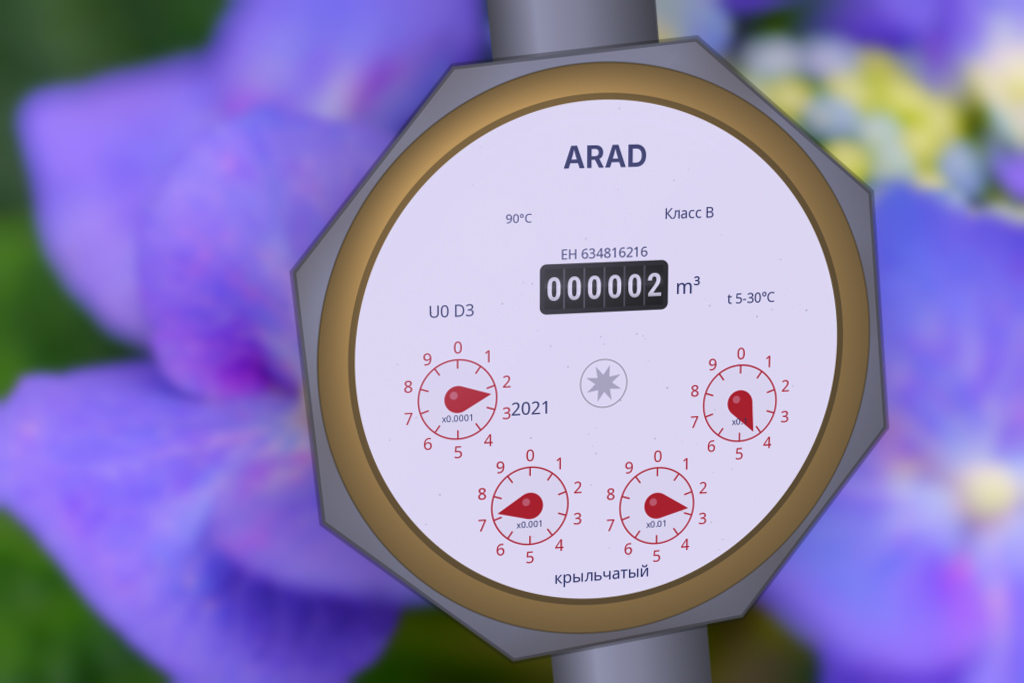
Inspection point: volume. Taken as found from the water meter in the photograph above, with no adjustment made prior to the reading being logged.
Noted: 2.4272 m³
